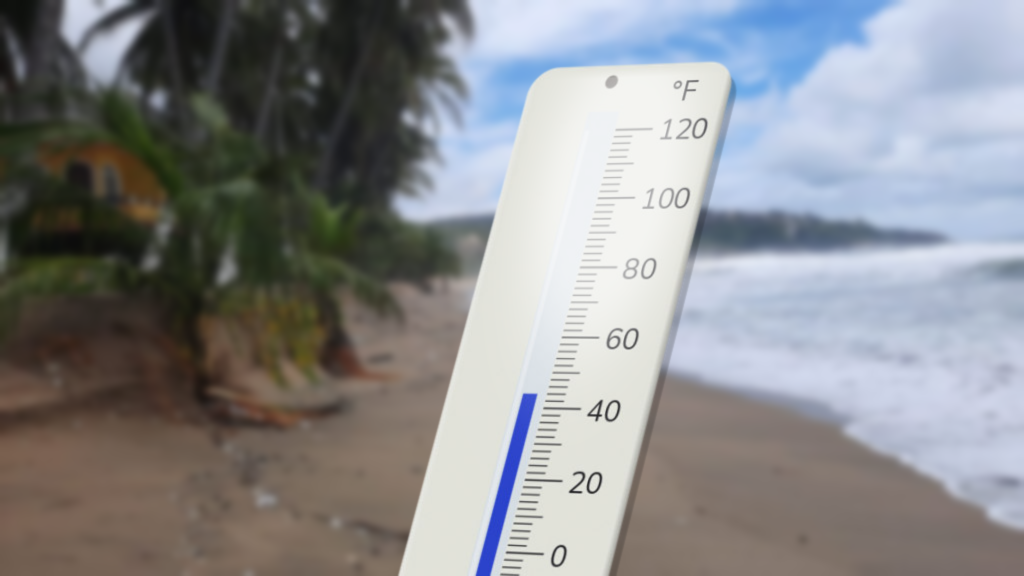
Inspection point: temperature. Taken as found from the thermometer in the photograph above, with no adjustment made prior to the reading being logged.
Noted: 44 °F
